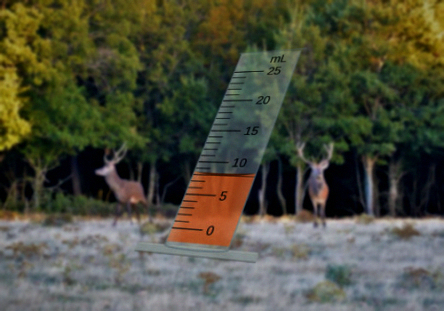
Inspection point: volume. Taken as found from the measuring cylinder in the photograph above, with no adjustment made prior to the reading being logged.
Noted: 8 mL
